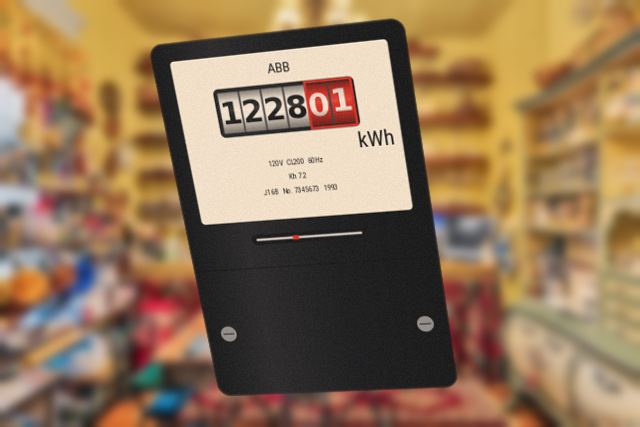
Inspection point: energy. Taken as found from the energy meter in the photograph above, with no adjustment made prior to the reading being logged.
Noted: 1228.01 kWh
